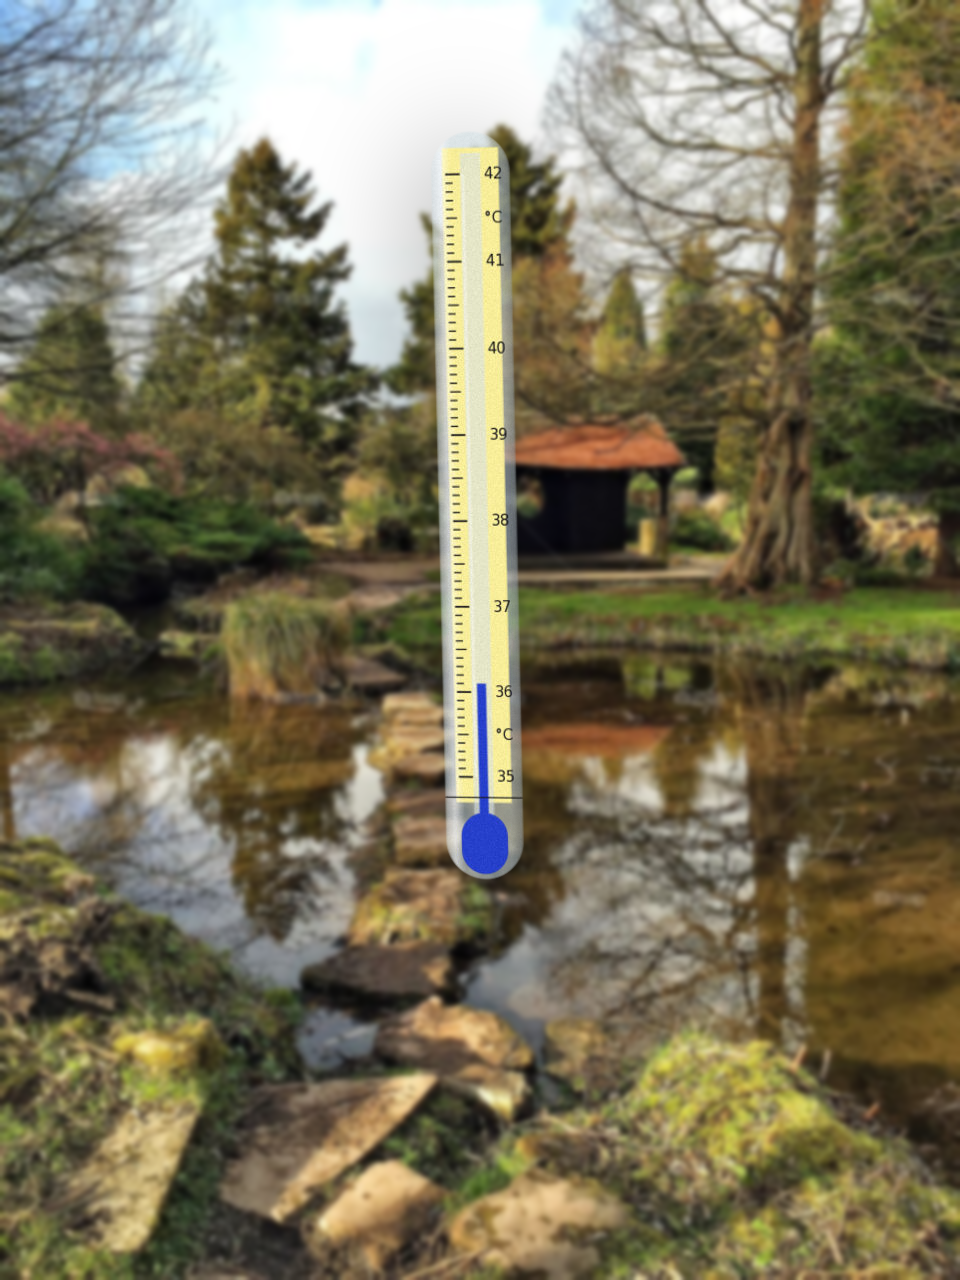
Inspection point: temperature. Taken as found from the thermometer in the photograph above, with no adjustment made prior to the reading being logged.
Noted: 36.1 °C
